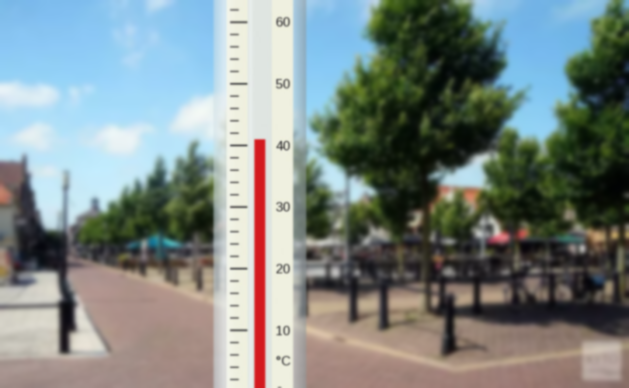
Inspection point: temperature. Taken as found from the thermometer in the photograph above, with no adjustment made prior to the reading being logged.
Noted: 41 °C
